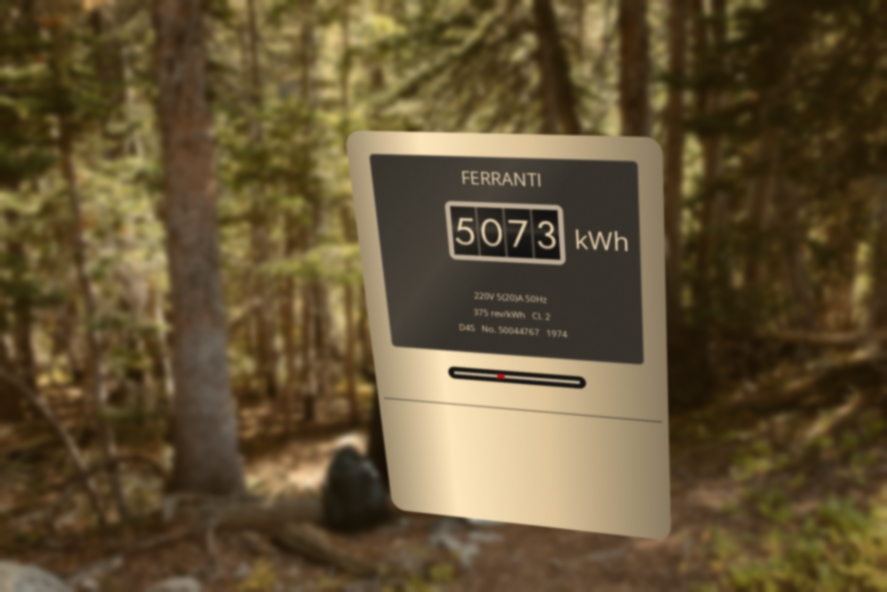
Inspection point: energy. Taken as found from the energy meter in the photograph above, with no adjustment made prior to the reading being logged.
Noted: 5073 kWh
